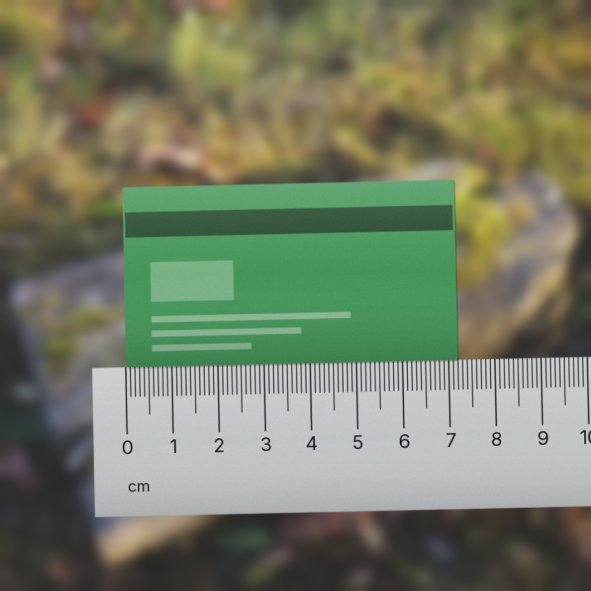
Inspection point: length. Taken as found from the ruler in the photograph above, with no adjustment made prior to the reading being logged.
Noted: 7.2 cm
